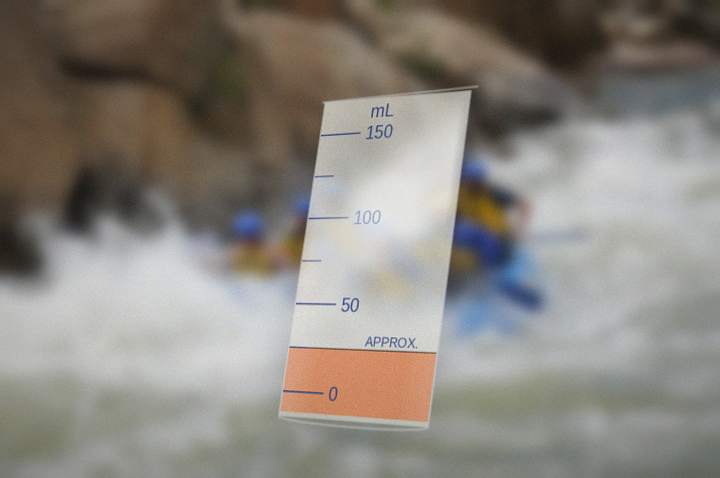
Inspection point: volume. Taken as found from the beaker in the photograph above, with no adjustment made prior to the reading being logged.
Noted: 25 mL
